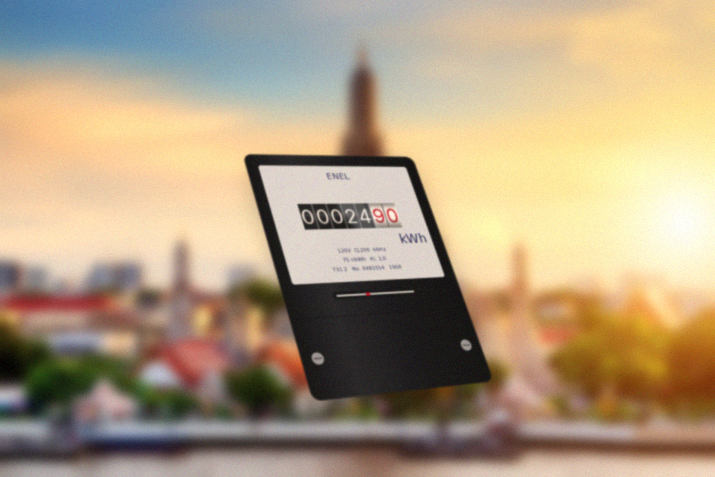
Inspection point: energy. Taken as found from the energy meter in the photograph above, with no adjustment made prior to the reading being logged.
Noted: 24.90 kWh
